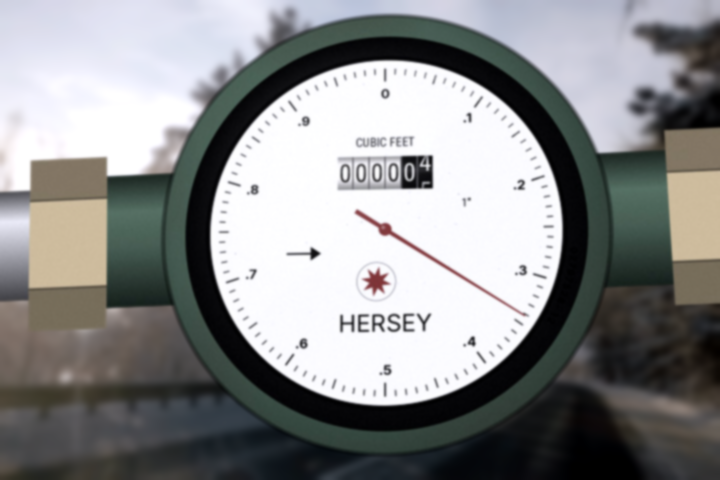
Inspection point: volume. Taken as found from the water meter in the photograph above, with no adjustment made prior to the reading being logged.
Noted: 4.34 ft³
